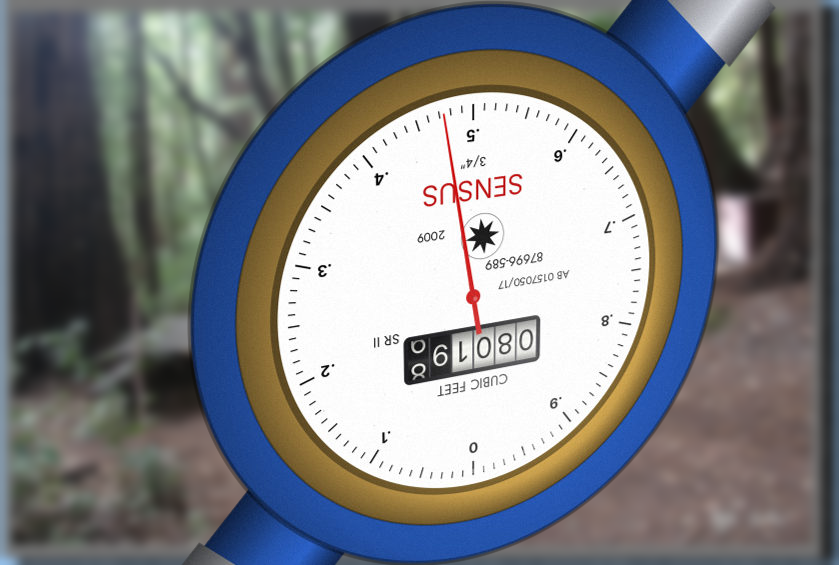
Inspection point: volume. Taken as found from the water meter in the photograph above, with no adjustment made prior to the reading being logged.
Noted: 80198.47 ft³
